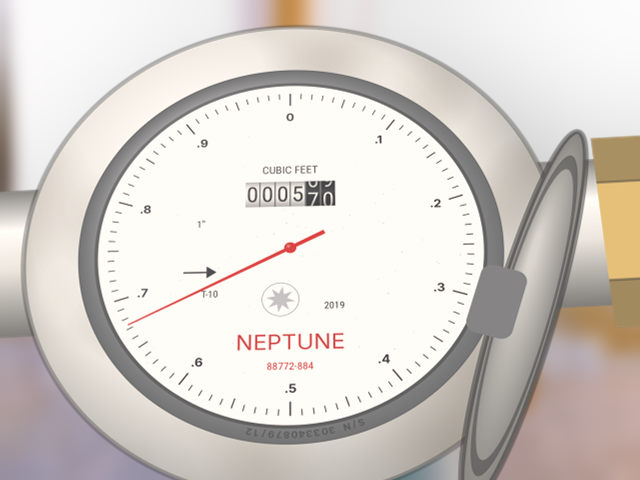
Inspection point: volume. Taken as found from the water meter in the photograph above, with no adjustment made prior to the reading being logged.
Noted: 569.67 ft³
